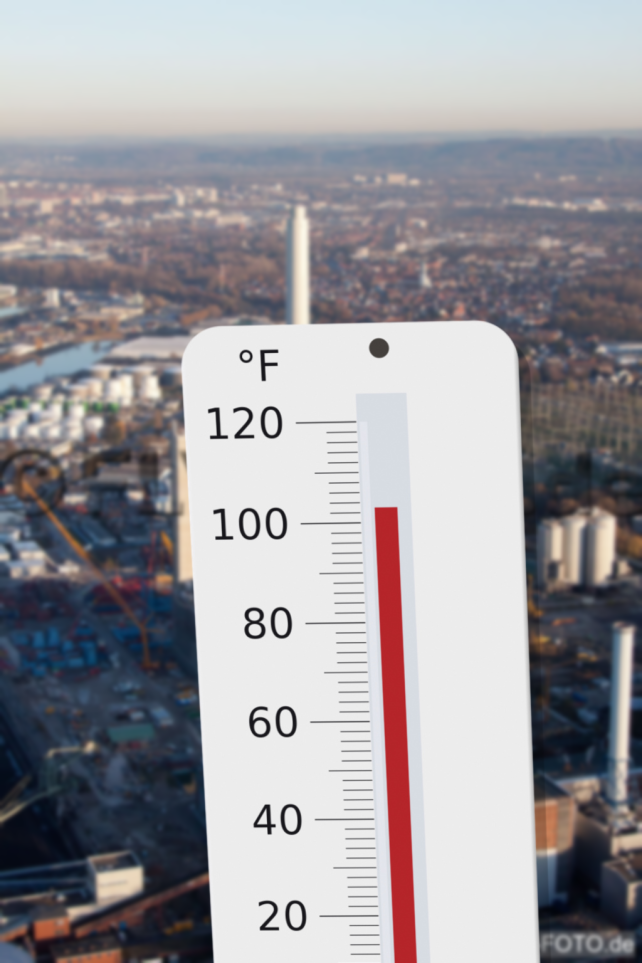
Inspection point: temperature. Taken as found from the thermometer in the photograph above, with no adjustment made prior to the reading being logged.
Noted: 103 °F
